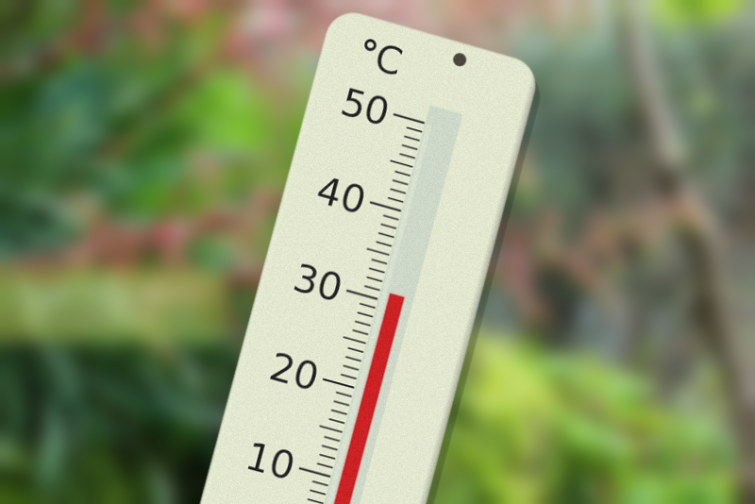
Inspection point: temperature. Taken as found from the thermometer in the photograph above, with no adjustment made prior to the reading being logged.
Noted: 31 °C
